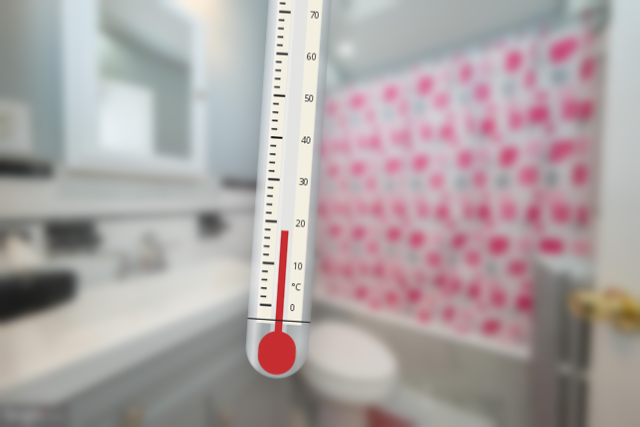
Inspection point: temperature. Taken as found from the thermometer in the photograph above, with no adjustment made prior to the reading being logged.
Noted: 18 °C
